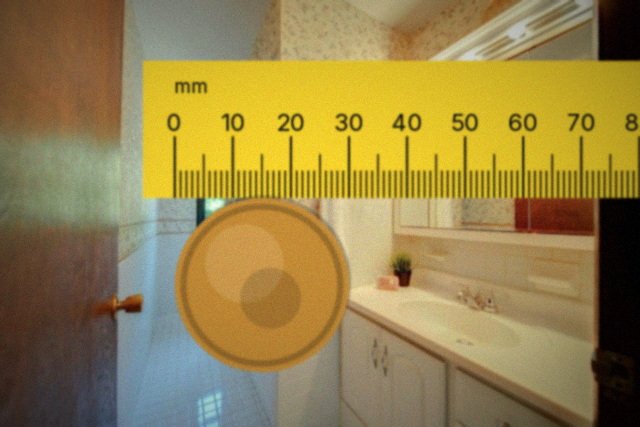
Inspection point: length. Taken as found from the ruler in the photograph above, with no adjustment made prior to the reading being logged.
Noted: 30 mm
